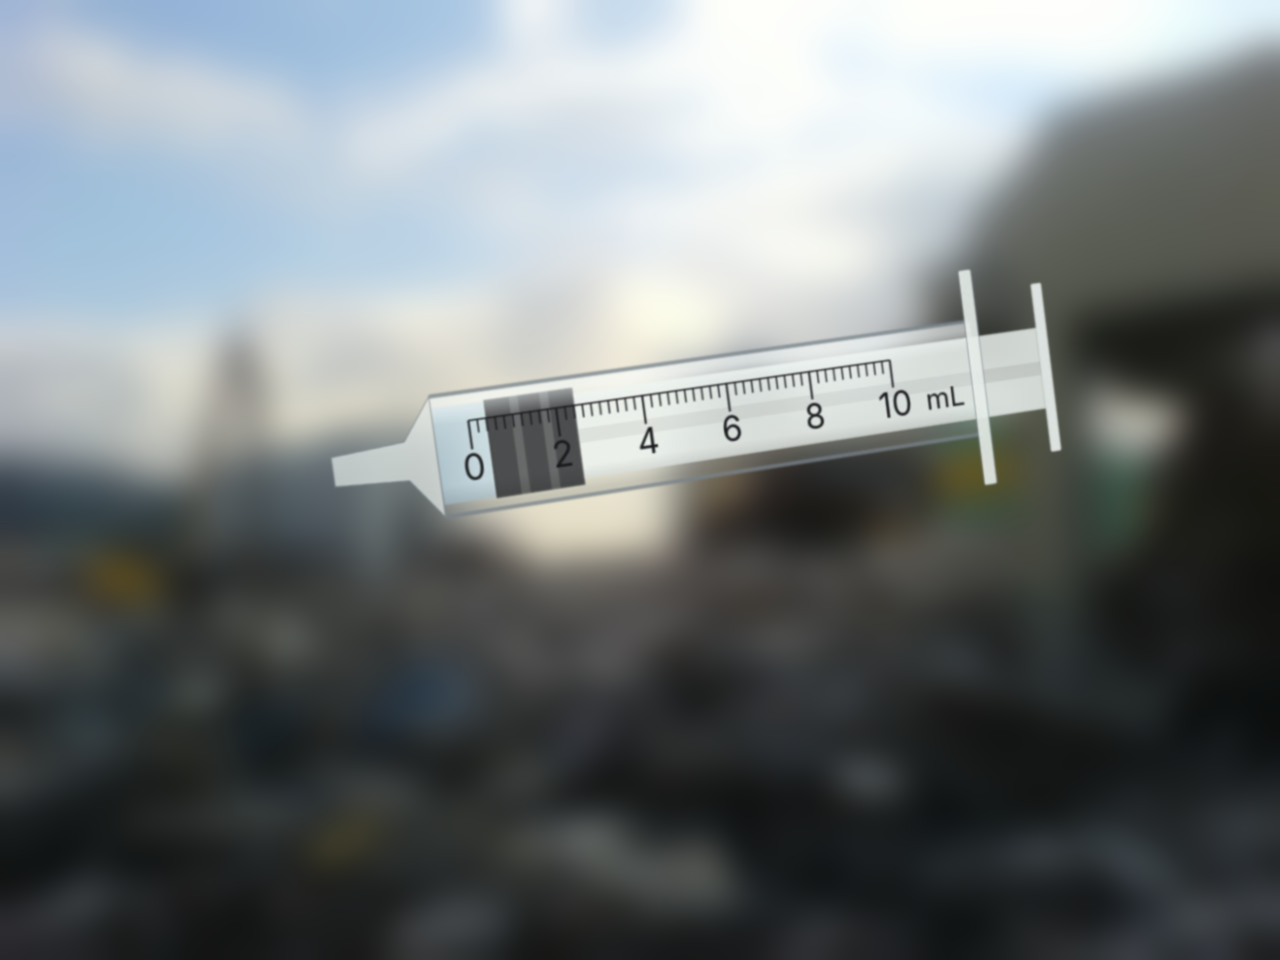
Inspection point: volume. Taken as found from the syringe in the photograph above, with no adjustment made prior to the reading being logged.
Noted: 0.4 mL
